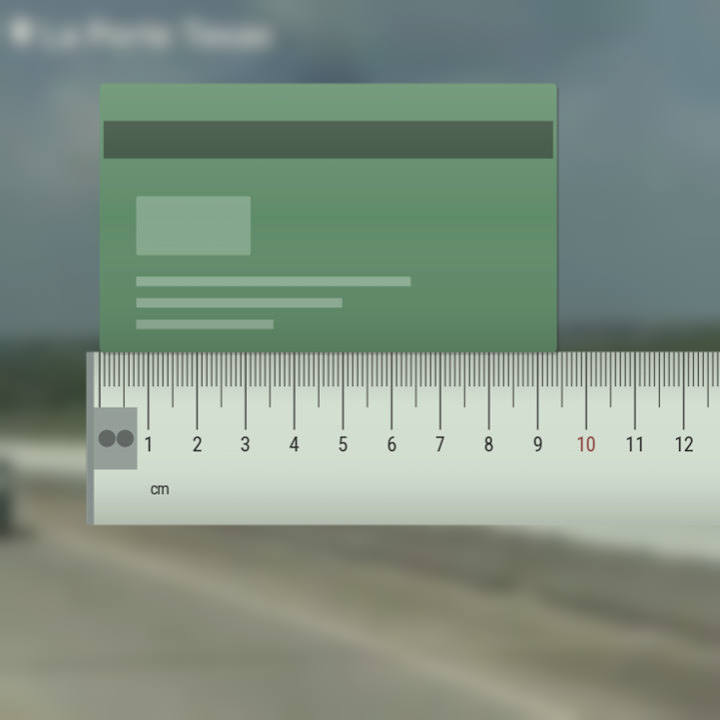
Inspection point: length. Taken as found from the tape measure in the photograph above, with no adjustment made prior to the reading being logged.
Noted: 9.4 cm
